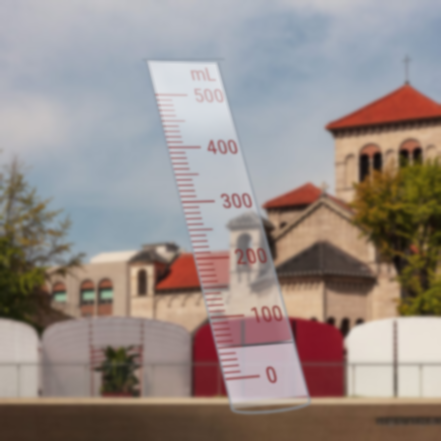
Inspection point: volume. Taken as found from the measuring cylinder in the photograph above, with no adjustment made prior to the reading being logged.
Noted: 50 mL
